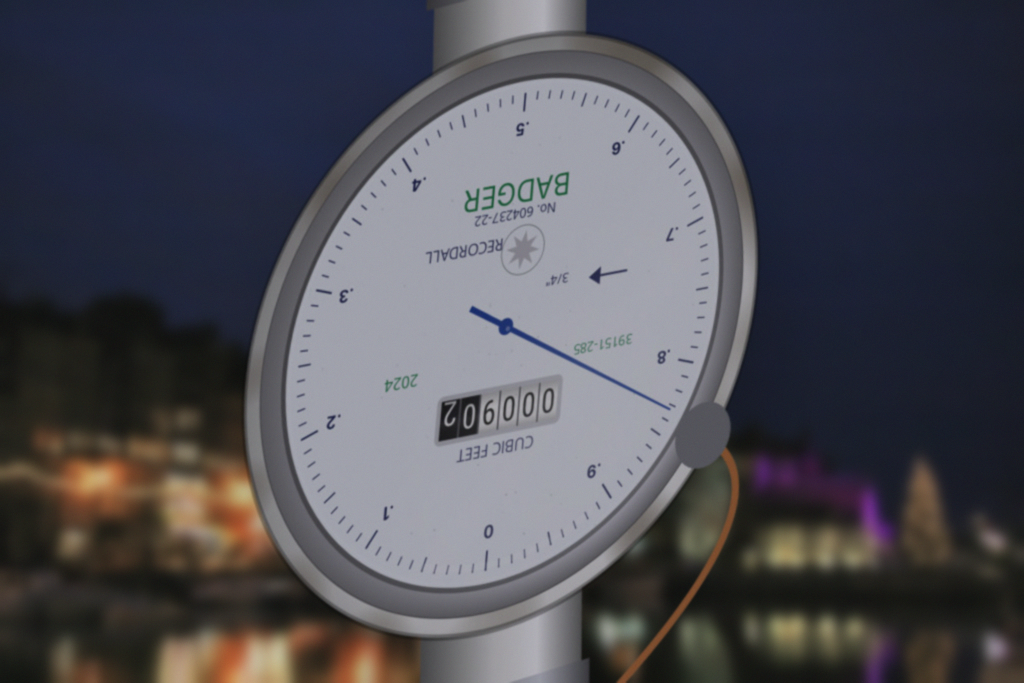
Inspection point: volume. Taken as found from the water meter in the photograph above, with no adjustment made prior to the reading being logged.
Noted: 901.83 ft³
